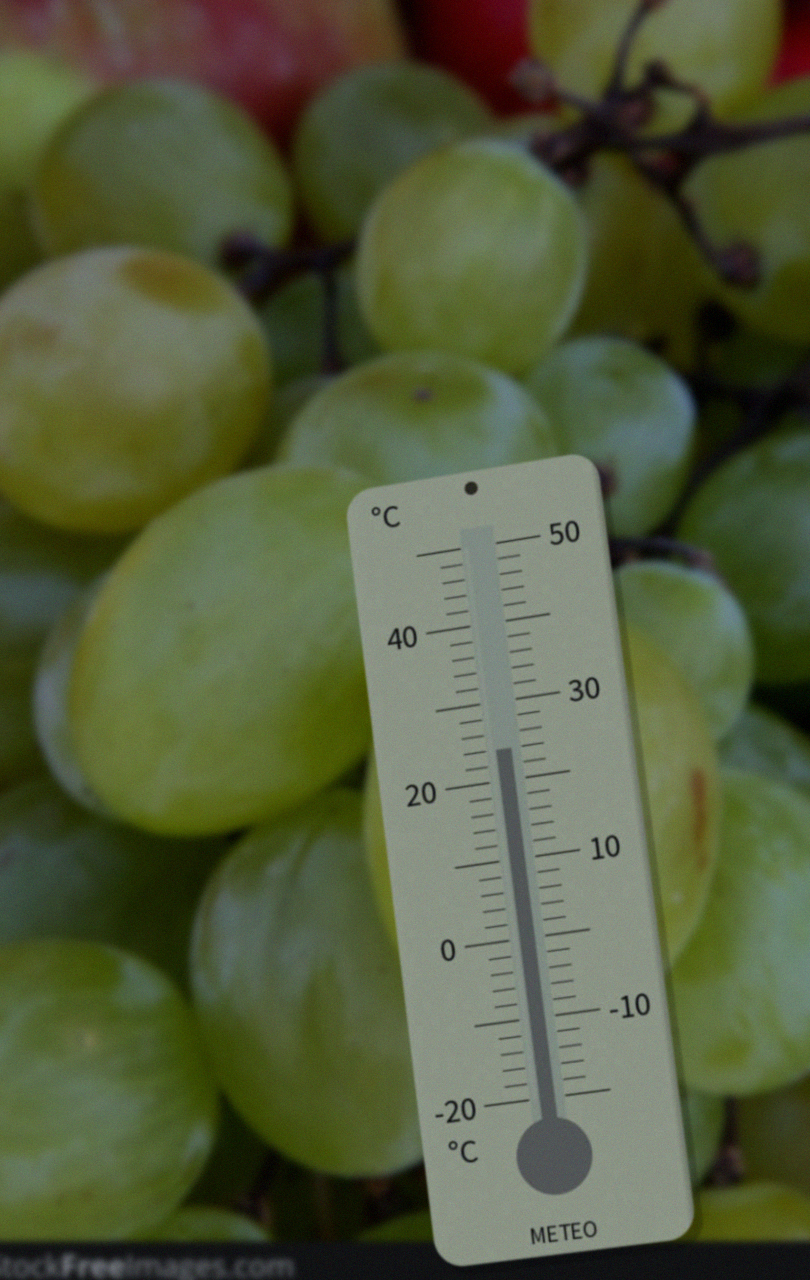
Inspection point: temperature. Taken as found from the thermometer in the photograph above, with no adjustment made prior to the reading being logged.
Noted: 24 °C
